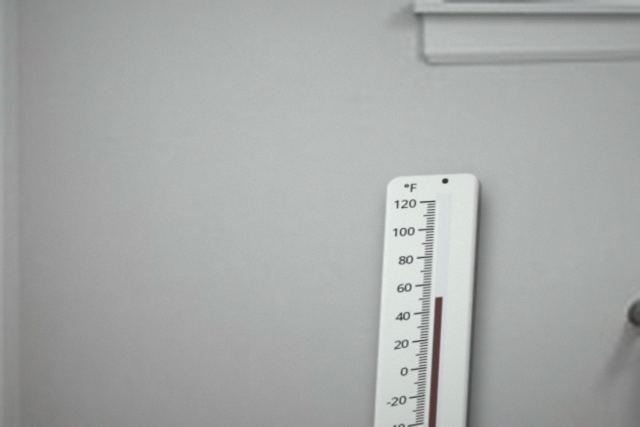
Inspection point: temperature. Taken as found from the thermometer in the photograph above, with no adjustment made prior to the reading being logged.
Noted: 50 °F
